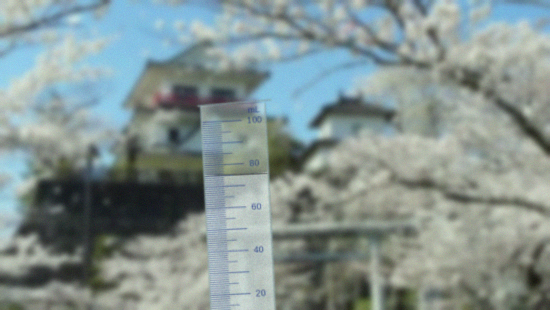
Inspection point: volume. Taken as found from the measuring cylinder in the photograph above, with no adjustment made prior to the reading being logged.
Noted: 75 mL
